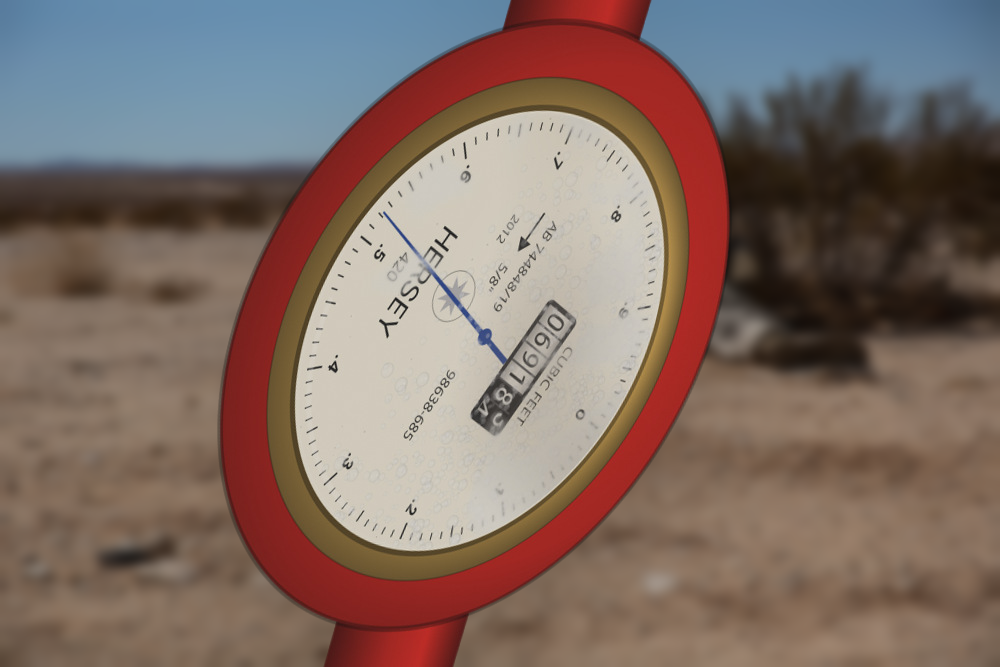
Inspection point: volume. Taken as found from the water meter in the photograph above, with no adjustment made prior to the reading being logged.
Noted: 69183.52 ft³
